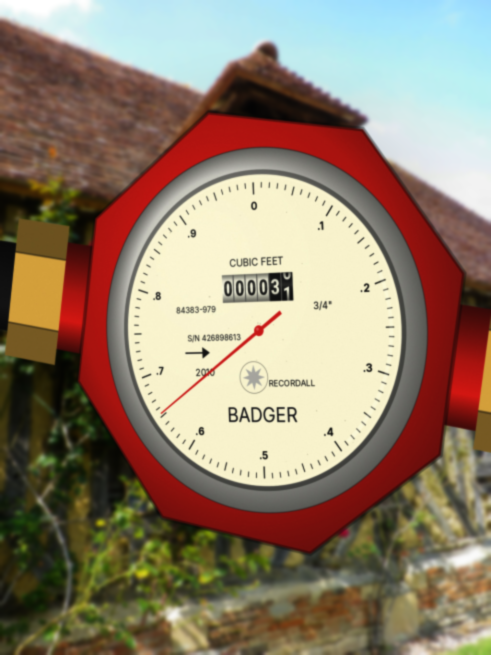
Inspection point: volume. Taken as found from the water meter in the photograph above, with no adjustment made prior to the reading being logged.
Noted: 30.65 ft³
